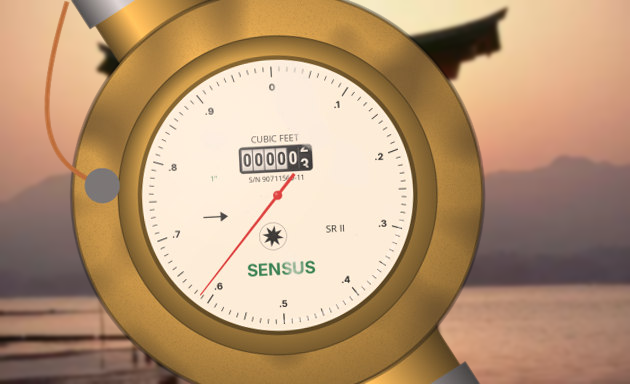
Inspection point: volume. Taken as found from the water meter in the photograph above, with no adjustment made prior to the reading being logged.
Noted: 2.61 ft³
